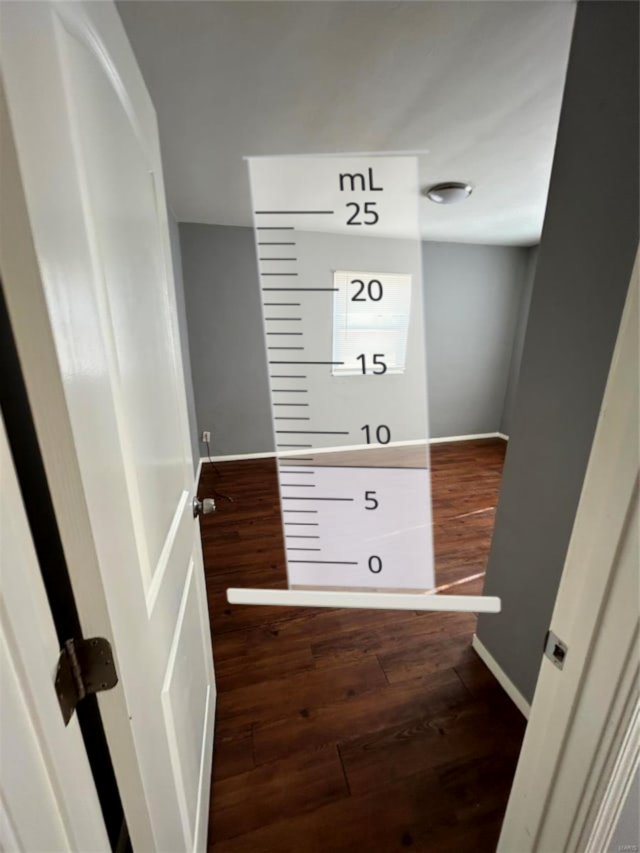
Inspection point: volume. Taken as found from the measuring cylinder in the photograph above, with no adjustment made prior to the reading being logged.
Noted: 7.5 mL
